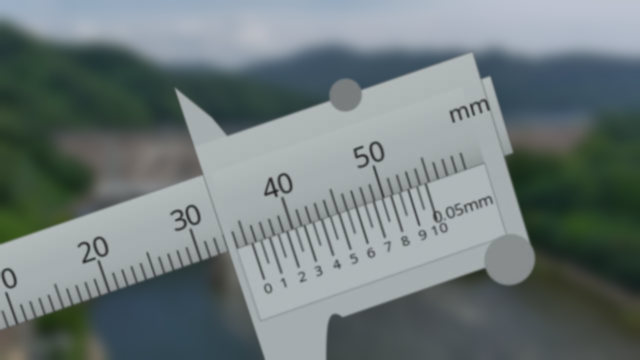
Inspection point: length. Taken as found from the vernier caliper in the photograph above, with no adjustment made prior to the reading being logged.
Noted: 35.6 mm
